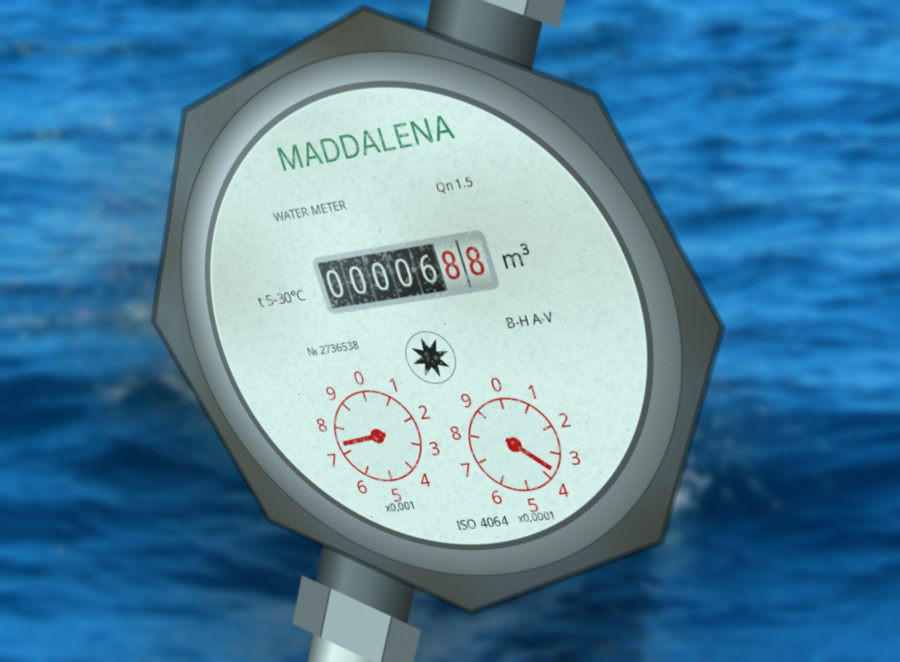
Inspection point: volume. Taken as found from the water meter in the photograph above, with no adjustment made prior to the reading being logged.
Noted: 6.8873 m³
